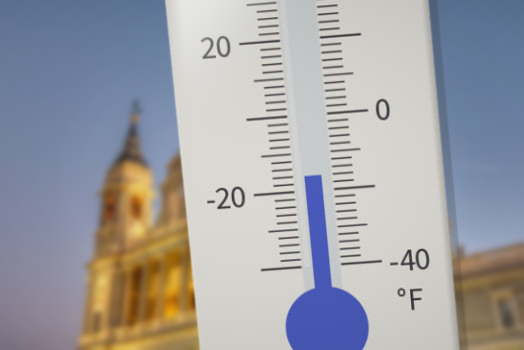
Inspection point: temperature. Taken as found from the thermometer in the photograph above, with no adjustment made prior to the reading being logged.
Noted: -16 °F
